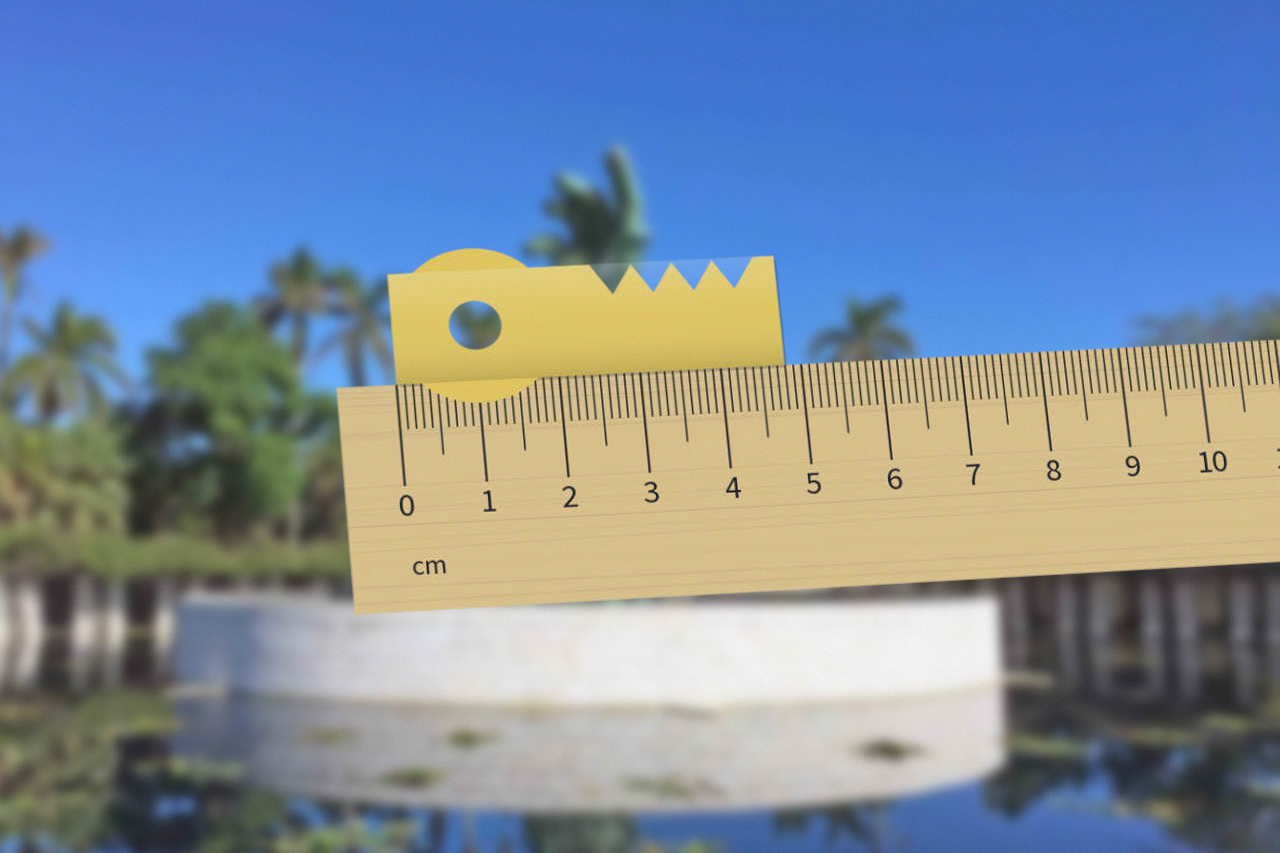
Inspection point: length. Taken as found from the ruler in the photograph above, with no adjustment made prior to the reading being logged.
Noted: 4.8 cm
